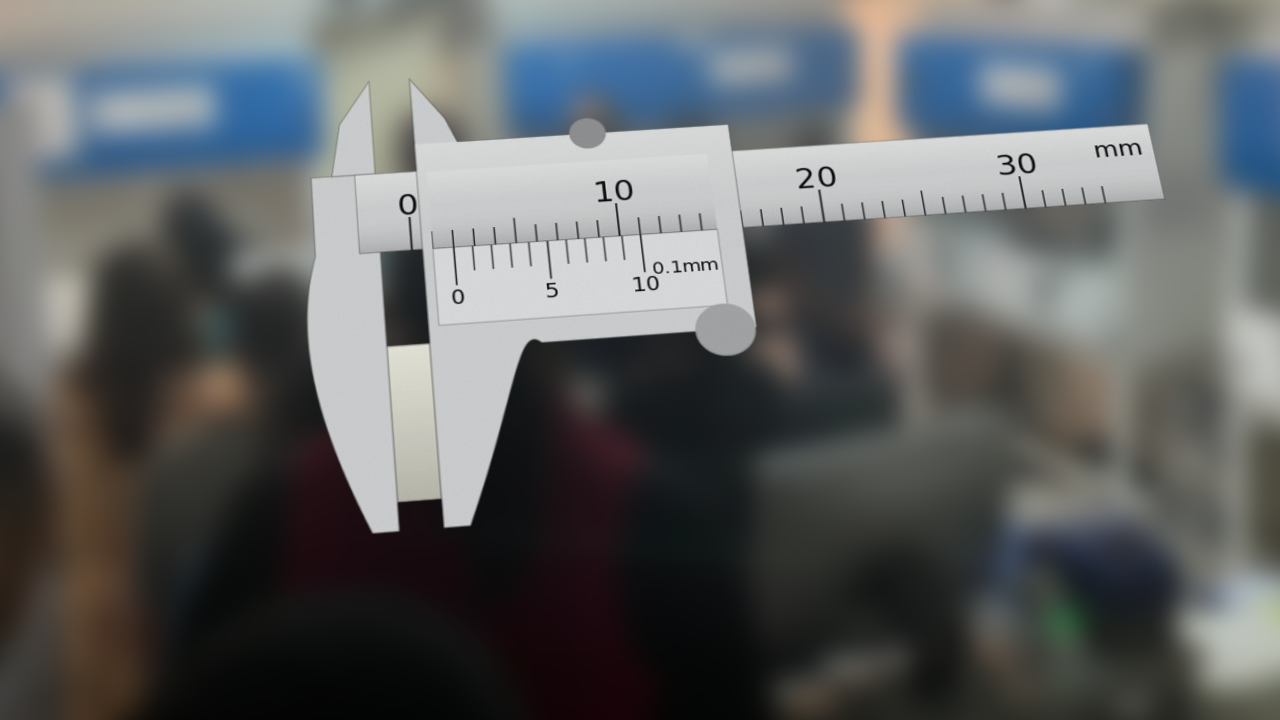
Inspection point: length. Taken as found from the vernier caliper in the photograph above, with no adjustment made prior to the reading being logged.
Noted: 2.0 mm
